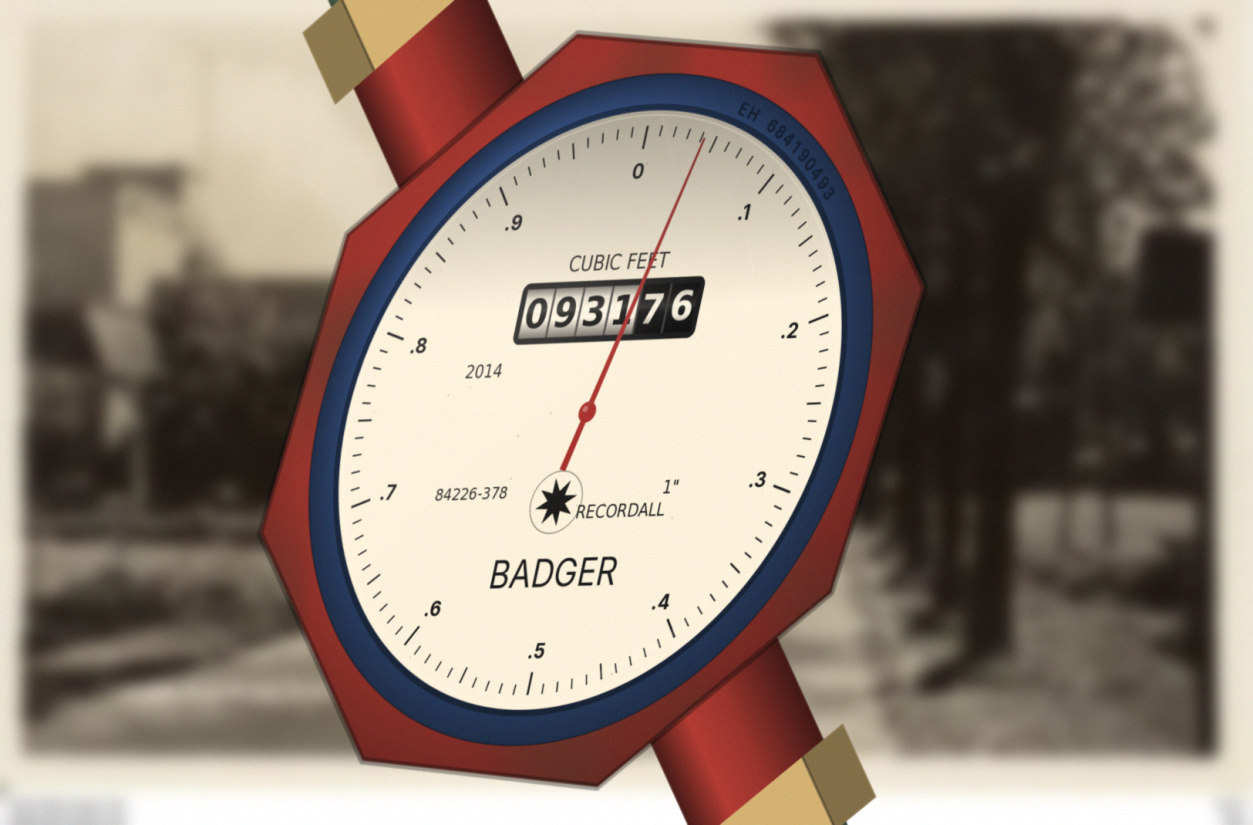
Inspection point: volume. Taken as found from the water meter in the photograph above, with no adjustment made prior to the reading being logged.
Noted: 93176.04 ft³
